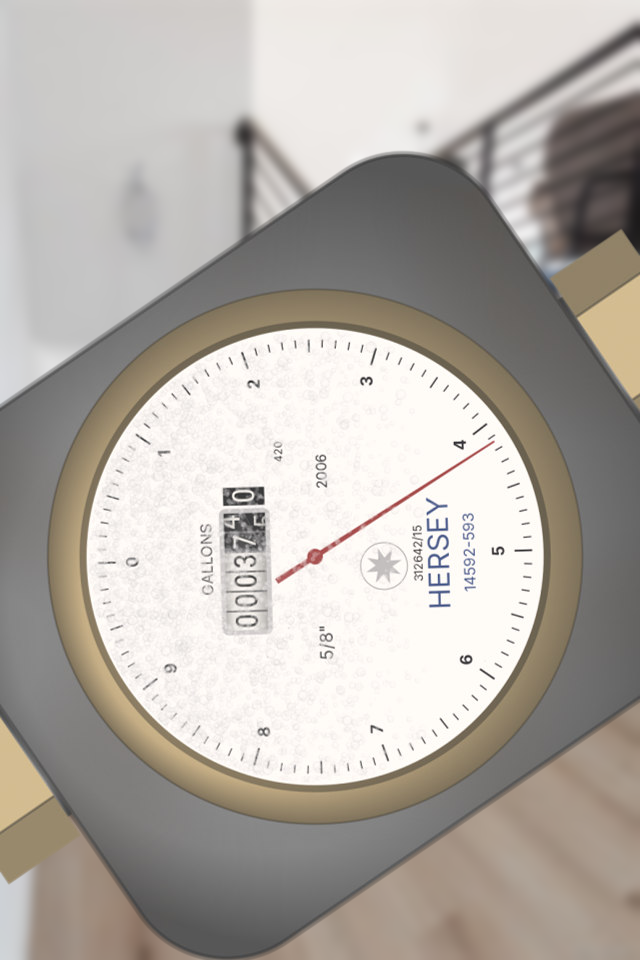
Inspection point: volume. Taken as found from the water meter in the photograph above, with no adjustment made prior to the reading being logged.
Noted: 3744.1 gal
